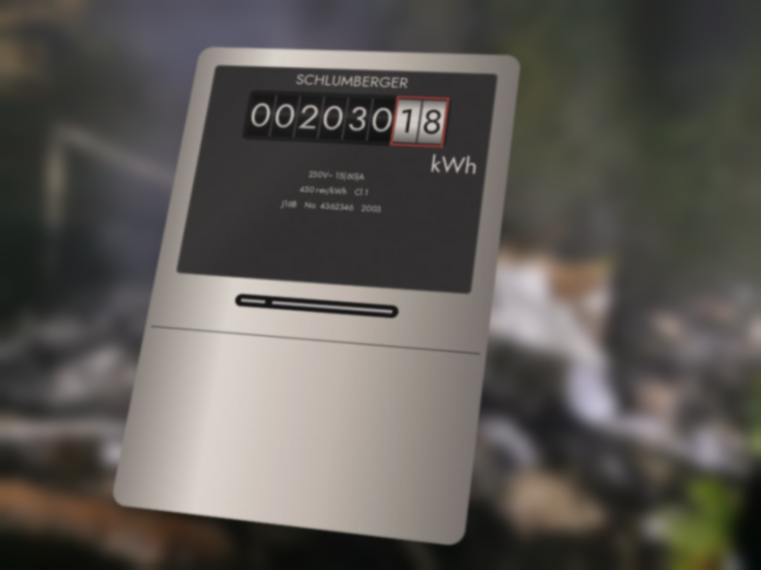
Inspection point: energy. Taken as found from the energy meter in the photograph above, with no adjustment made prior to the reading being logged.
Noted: 2030.18 kWh
